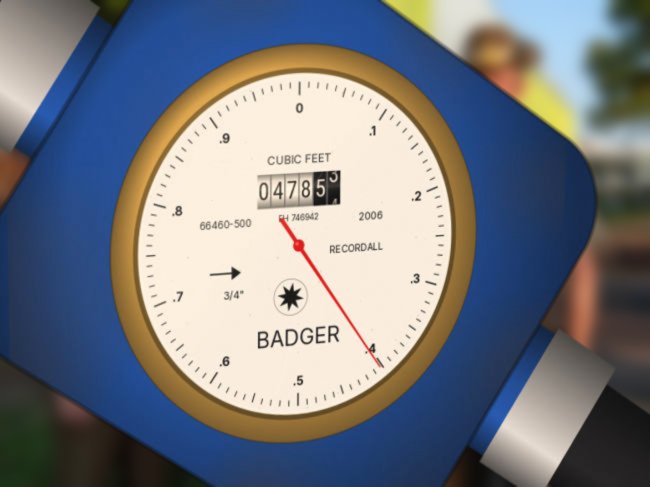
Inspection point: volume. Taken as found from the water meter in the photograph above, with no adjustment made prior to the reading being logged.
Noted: 47853.40 ft³
